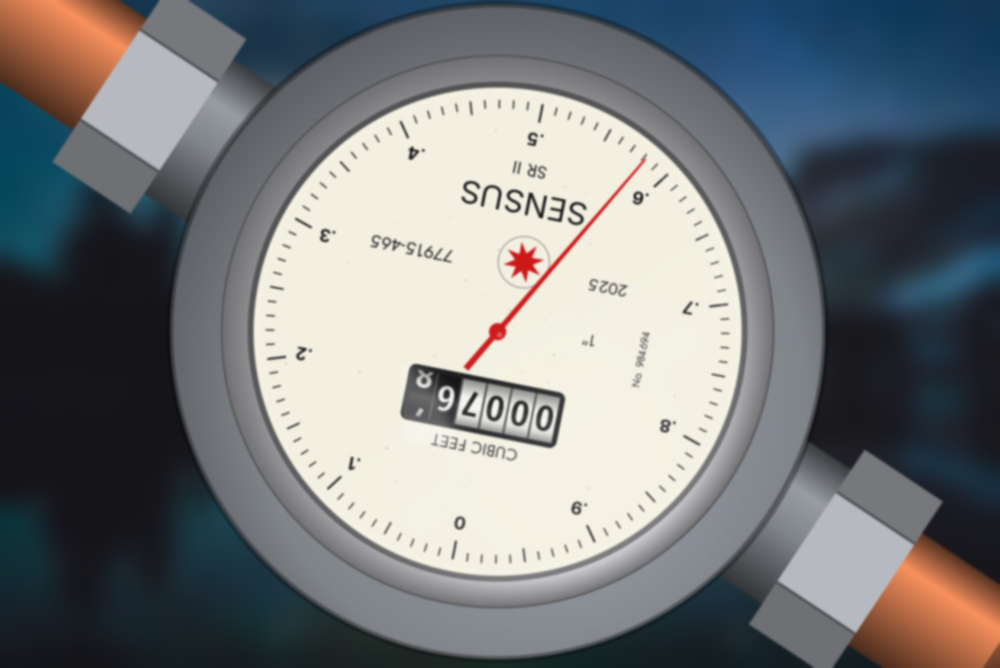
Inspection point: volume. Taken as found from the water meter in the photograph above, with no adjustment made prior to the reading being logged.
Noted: 767.58 ft³
